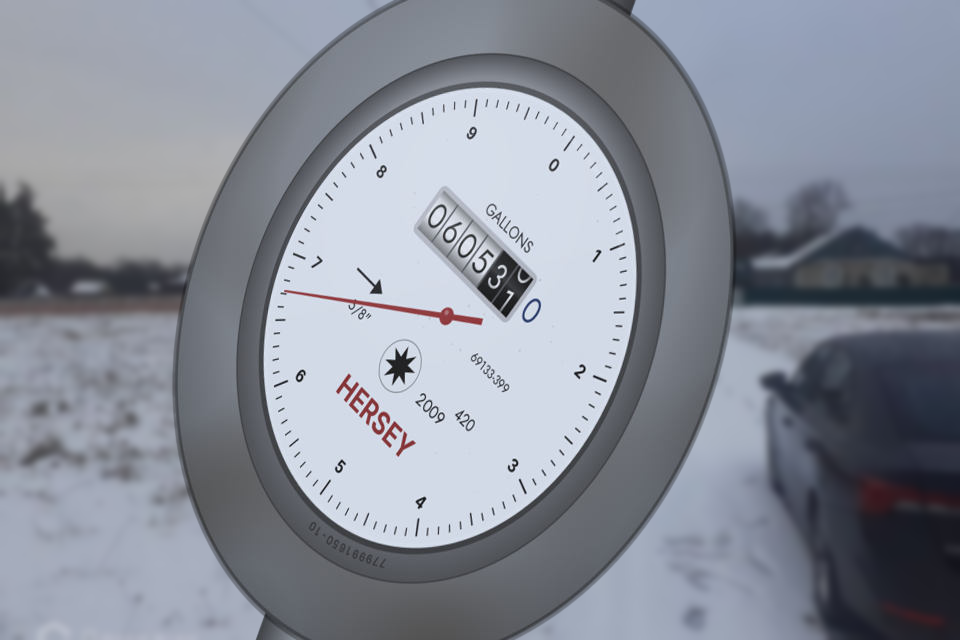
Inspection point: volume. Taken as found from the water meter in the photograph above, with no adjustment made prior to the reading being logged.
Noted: 605306.7 gal
